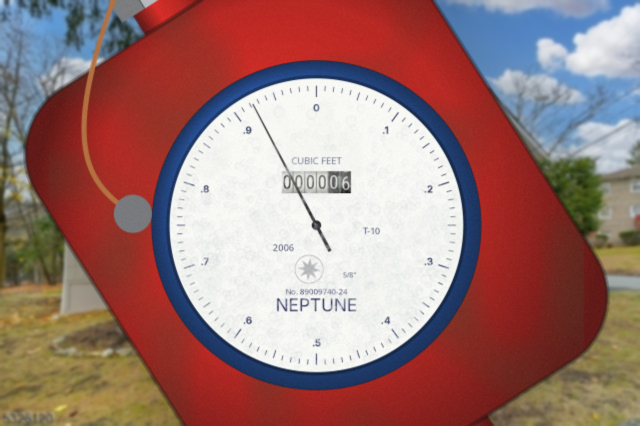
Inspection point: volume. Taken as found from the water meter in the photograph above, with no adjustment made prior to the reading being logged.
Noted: 5.92 ft³
